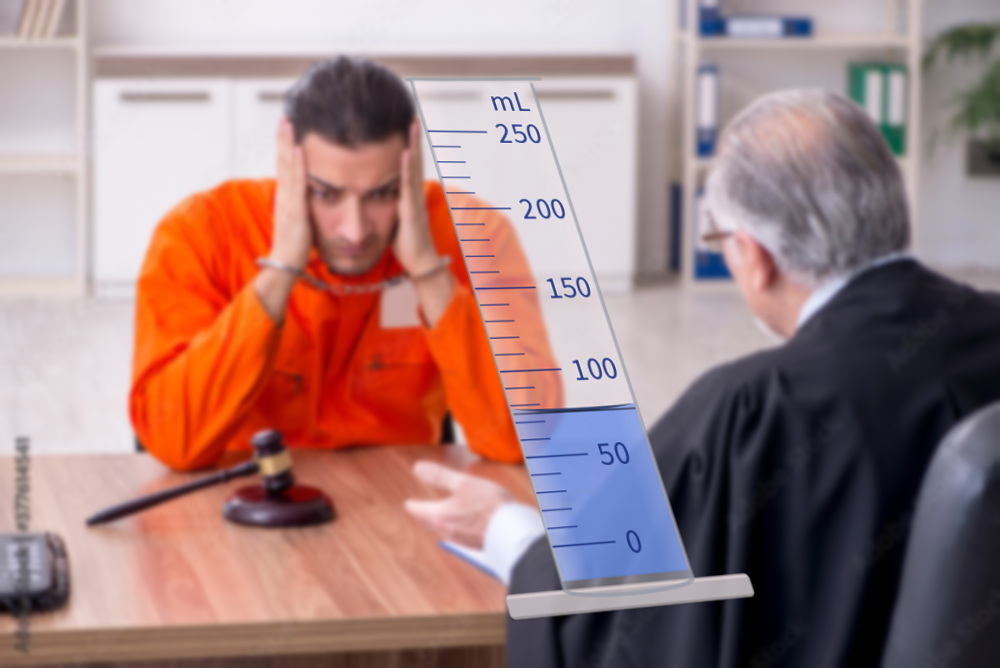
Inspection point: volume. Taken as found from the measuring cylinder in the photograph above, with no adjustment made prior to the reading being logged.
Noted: 75 mL
